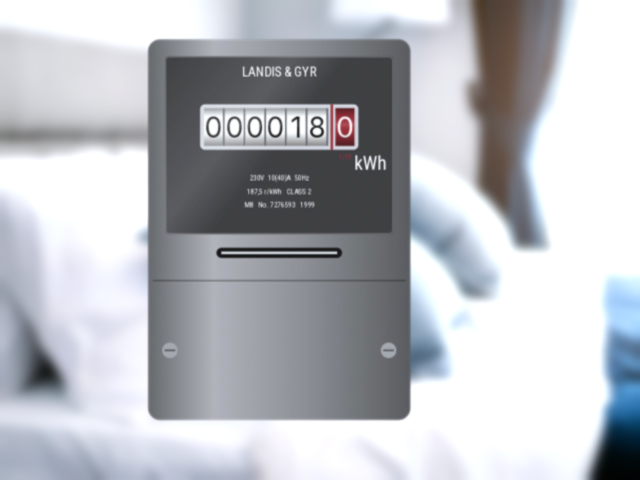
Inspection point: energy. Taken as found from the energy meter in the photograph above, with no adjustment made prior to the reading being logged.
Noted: 18.0 kWh
